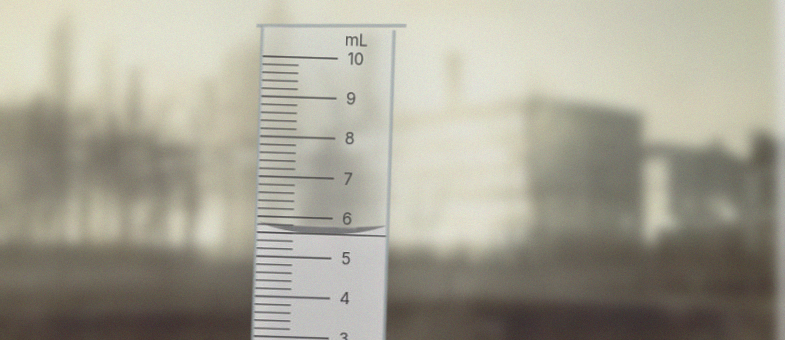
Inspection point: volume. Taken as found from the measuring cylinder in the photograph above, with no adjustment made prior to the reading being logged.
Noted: 5.6 mL
